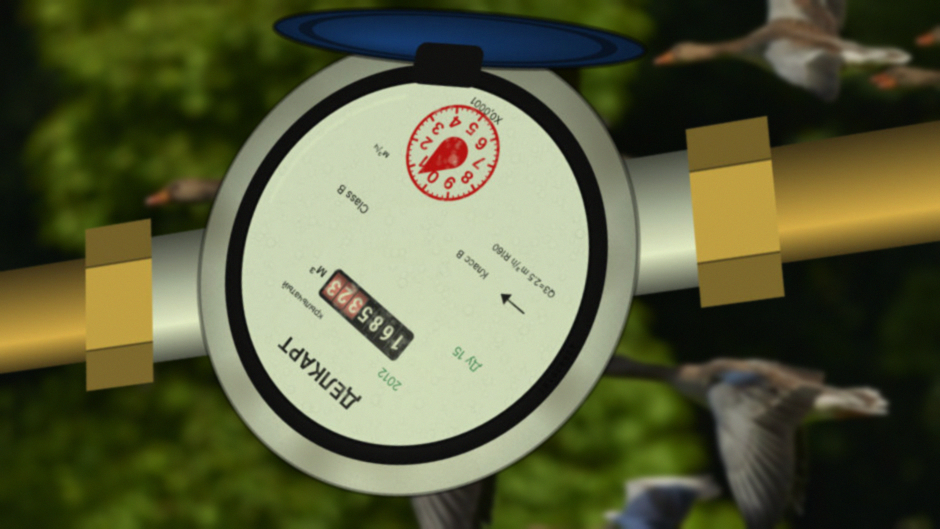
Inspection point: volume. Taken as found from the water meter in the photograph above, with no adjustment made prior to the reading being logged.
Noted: 1685.3230 m³
